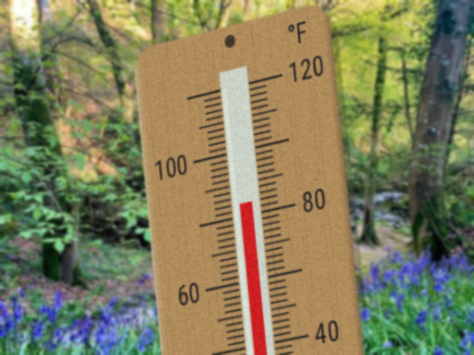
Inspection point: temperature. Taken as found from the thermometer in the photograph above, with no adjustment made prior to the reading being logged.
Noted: 84 °F
